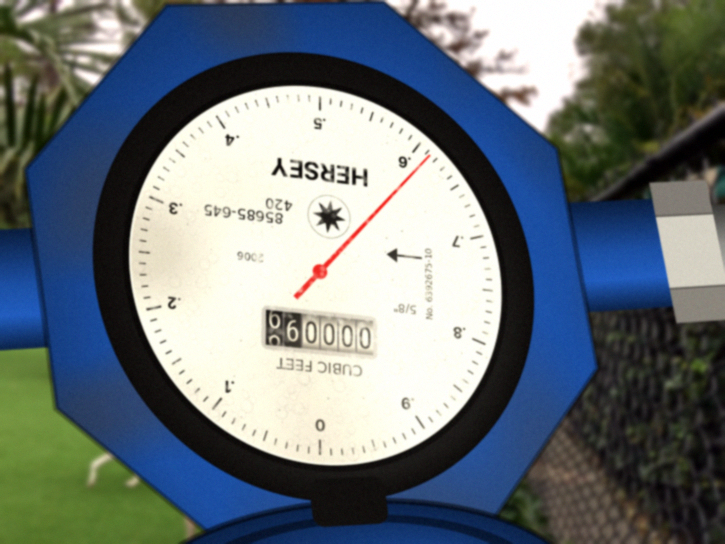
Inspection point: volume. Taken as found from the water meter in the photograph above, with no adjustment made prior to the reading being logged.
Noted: 98.61 ft³
